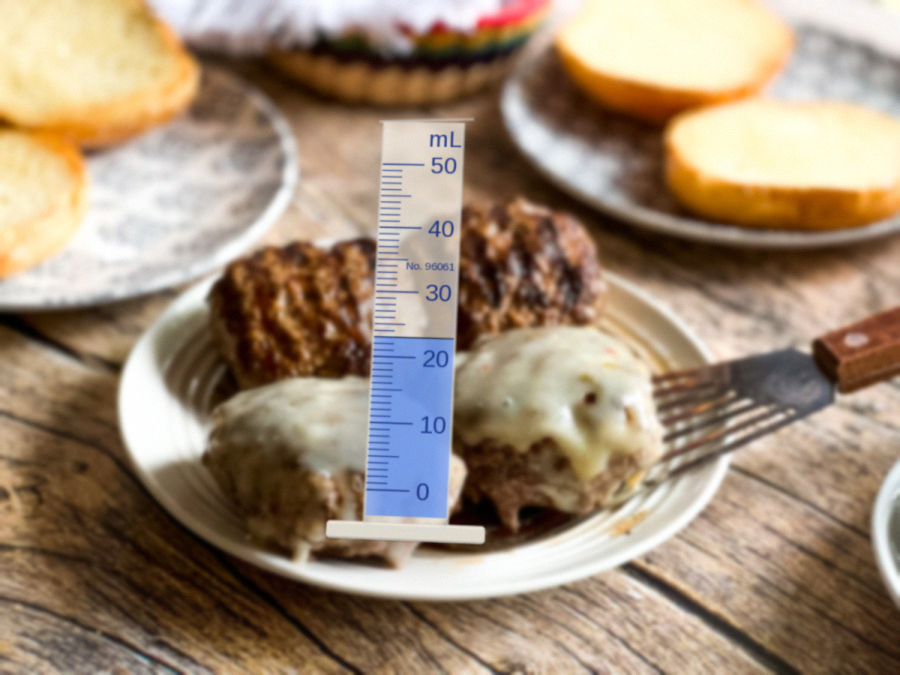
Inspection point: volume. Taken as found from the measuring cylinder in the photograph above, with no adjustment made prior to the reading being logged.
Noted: 23 mL
